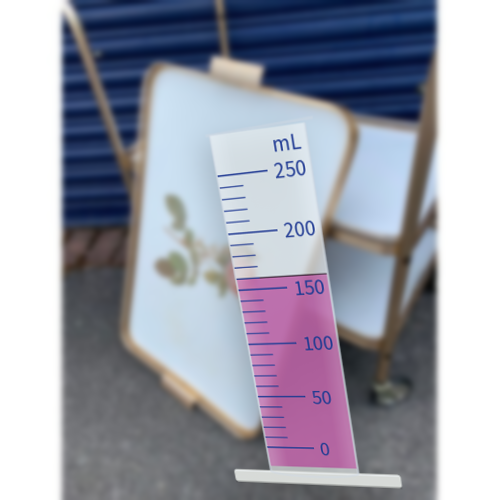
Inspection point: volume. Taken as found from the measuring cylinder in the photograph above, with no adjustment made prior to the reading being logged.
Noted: 160 mL
